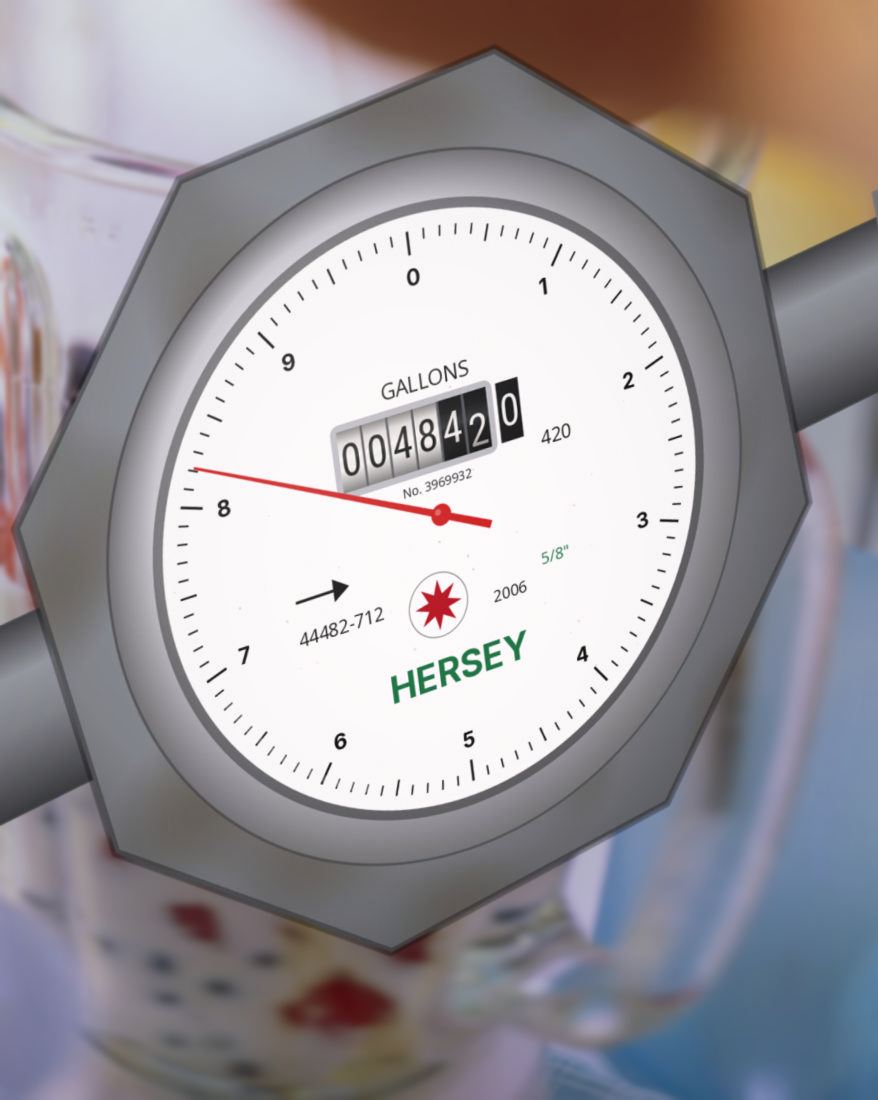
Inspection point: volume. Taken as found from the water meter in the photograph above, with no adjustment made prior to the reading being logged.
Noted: 48418.2 gal
